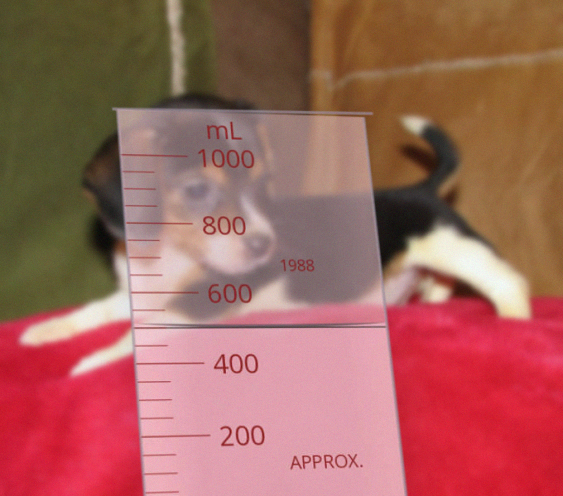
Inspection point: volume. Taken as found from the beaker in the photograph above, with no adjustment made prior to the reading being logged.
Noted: 500 mL
